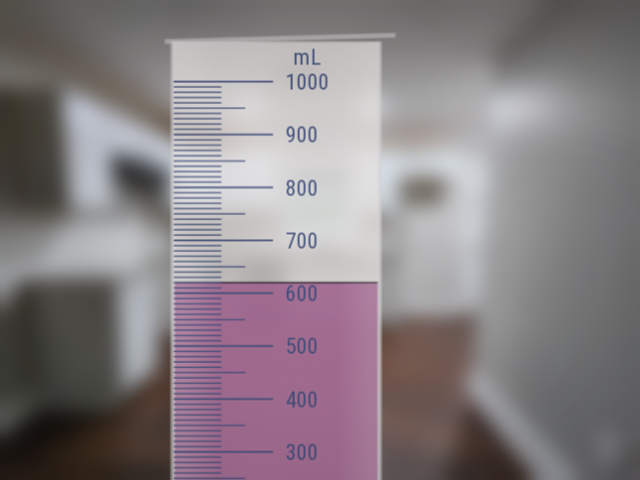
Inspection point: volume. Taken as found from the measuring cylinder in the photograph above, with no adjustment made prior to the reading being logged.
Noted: 620 mL
